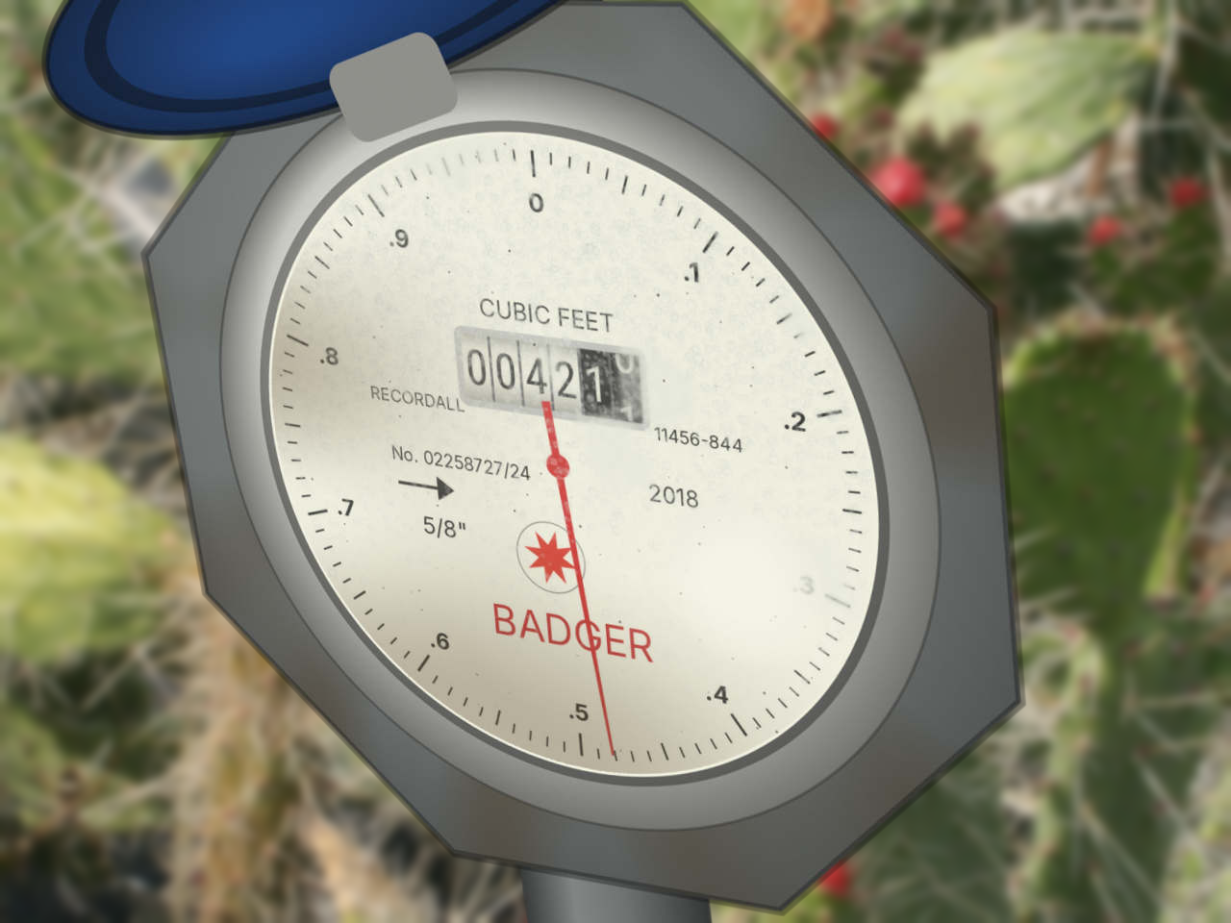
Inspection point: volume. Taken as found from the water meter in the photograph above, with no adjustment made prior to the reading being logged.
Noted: 4210.48 ft³
